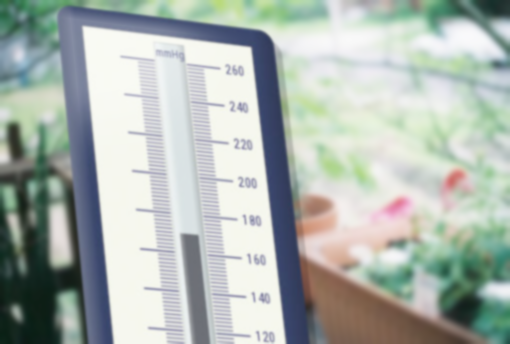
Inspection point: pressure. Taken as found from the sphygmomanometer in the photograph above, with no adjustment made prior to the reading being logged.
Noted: 170 mmHg
